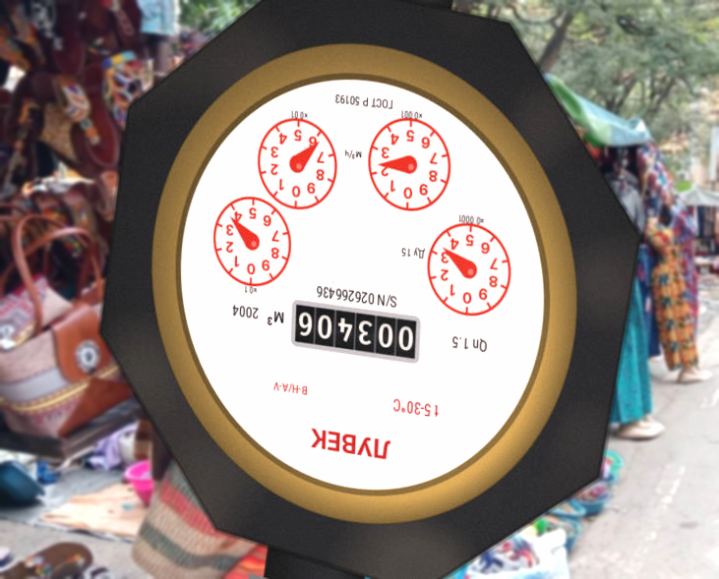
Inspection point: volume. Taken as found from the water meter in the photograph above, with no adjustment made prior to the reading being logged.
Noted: 3406.3623 m³
